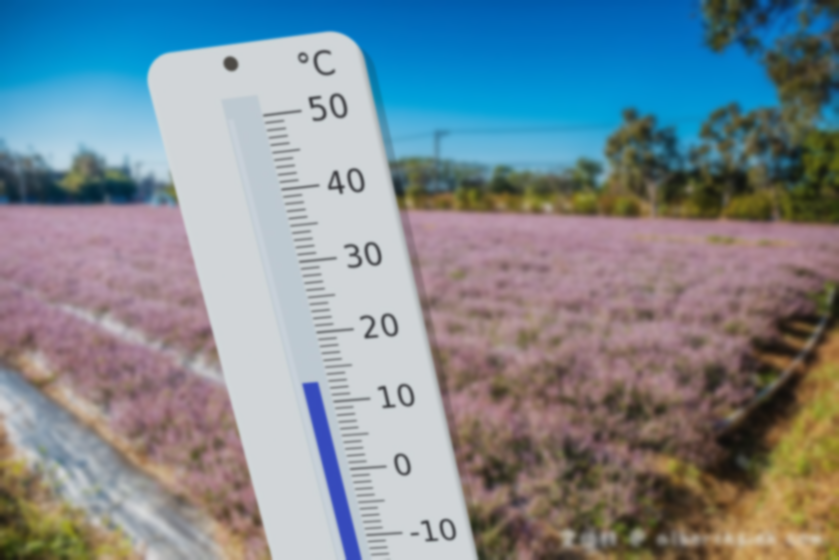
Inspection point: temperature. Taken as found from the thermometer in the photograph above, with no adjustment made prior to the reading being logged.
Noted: 13 °C
